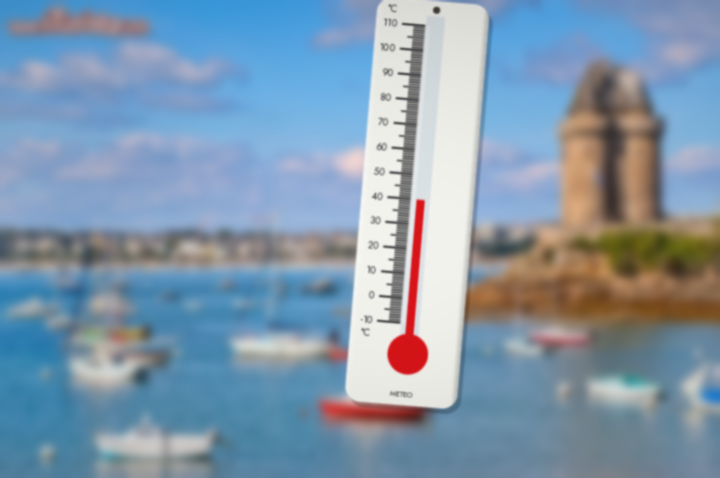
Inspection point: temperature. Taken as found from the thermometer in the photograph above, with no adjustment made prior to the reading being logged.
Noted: 40 °C
